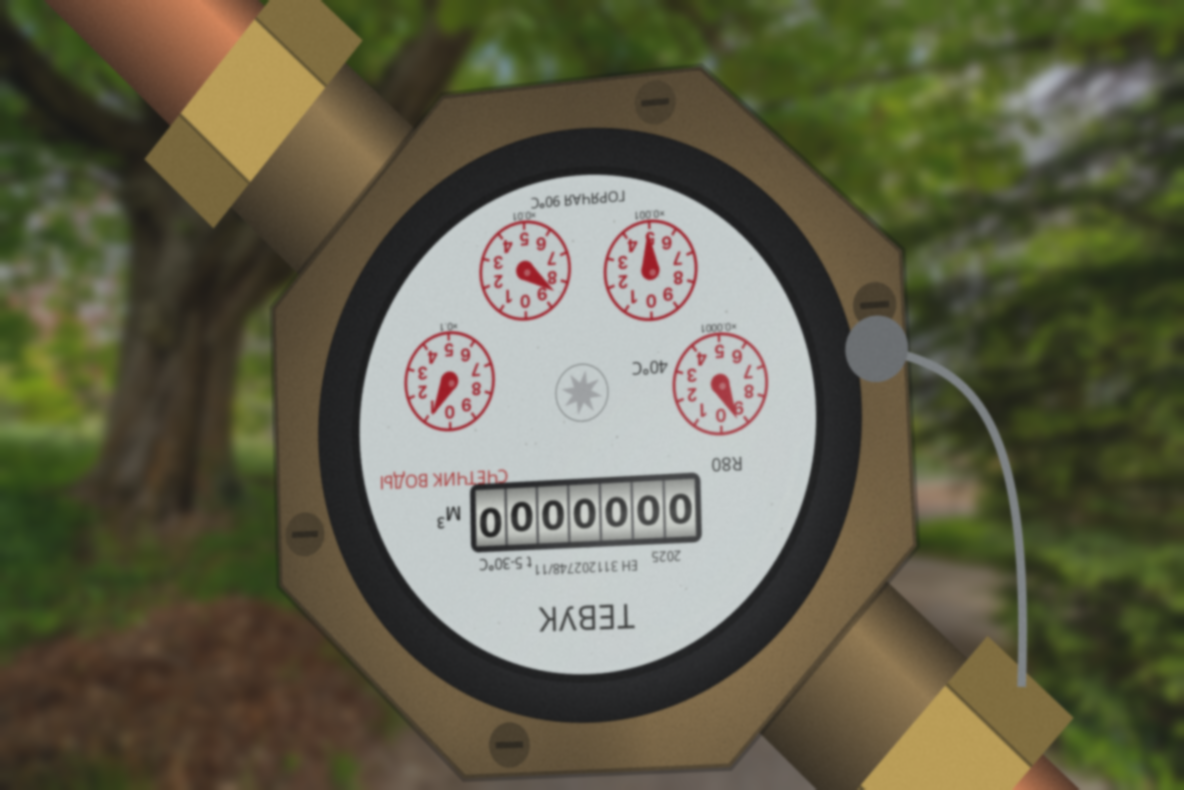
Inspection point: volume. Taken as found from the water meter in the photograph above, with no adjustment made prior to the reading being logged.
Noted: 0.0849 m³
